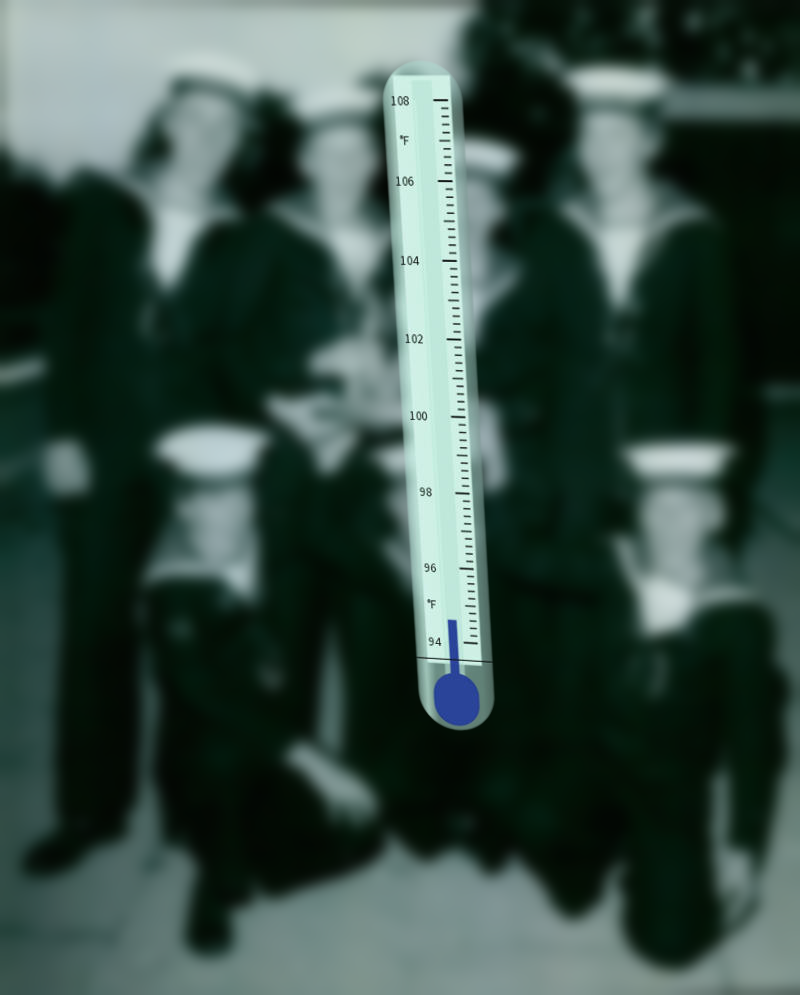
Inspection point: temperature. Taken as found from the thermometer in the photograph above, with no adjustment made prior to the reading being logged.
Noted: 94.6 °F
